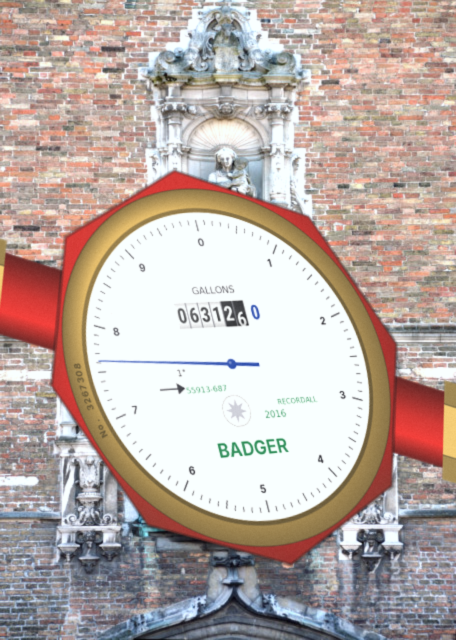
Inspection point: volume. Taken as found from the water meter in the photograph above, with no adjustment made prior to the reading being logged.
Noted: 631257.6 gal
